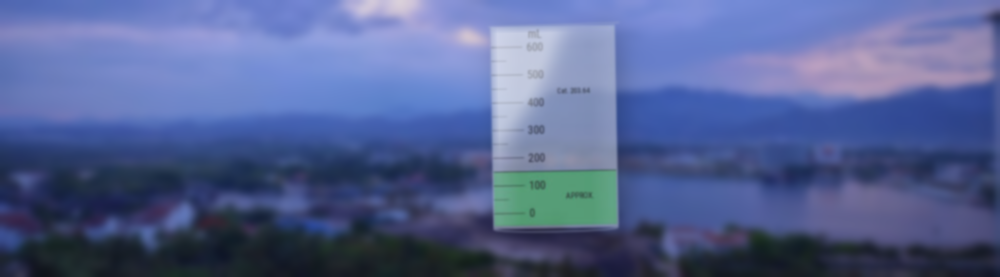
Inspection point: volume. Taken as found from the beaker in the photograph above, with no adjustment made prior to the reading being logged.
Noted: 150 mL
